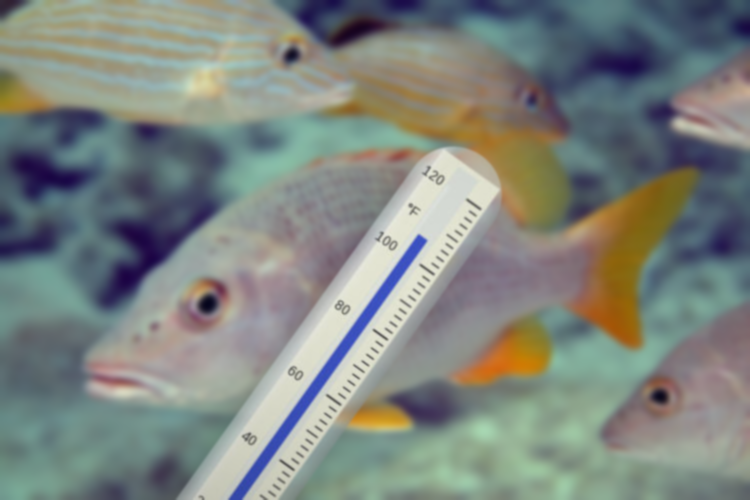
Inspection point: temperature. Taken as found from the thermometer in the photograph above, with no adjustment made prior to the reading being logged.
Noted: 106 °F
